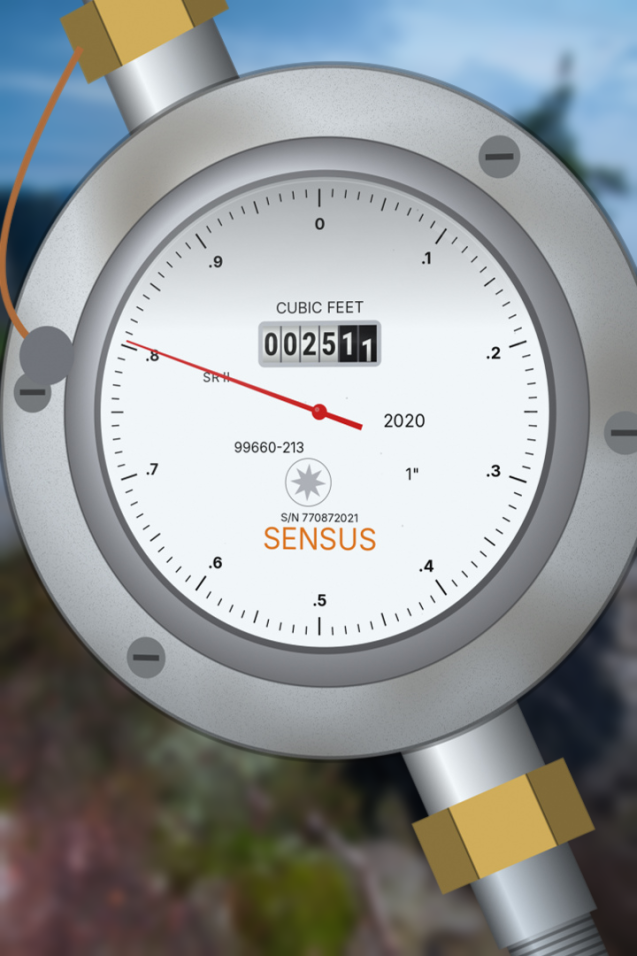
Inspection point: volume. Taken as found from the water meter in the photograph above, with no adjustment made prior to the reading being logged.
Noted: 2510.80 ft³
